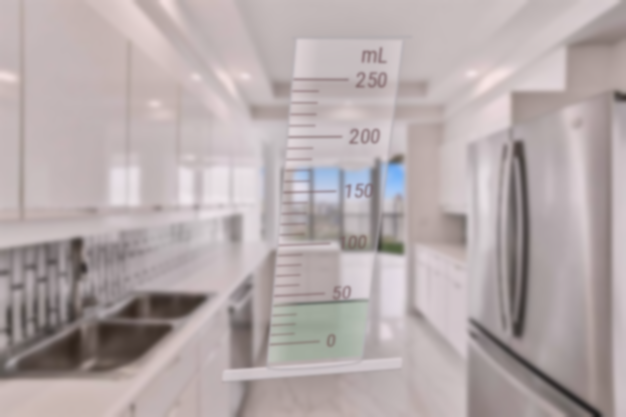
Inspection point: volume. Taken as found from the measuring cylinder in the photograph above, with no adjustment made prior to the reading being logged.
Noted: 40 mL
